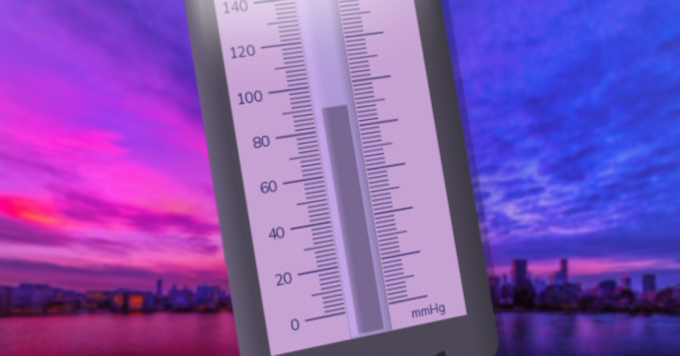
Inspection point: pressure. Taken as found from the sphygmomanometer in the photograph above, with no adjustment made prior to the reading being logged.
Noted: 90 mmHg
